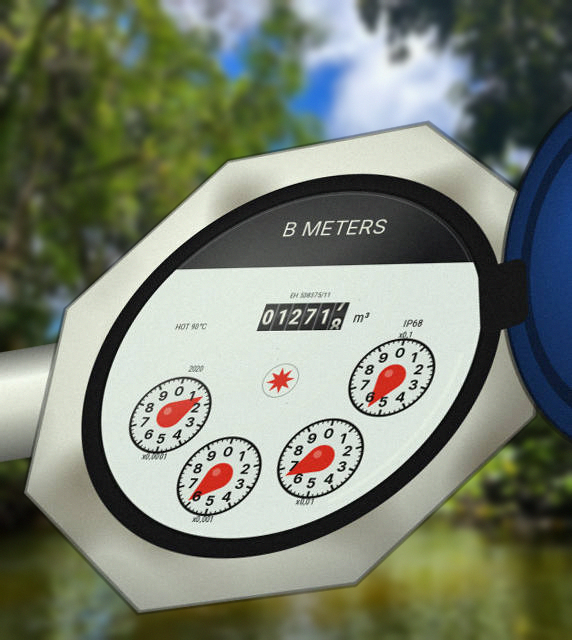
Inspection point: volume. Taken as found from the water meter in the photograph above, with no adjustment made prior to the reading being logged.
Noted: 12717.5661 m³
